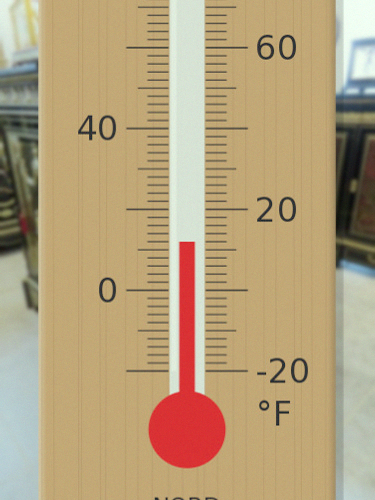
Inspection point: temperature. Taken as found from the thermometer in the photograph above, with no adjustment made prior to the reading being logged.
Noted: 12 °F
